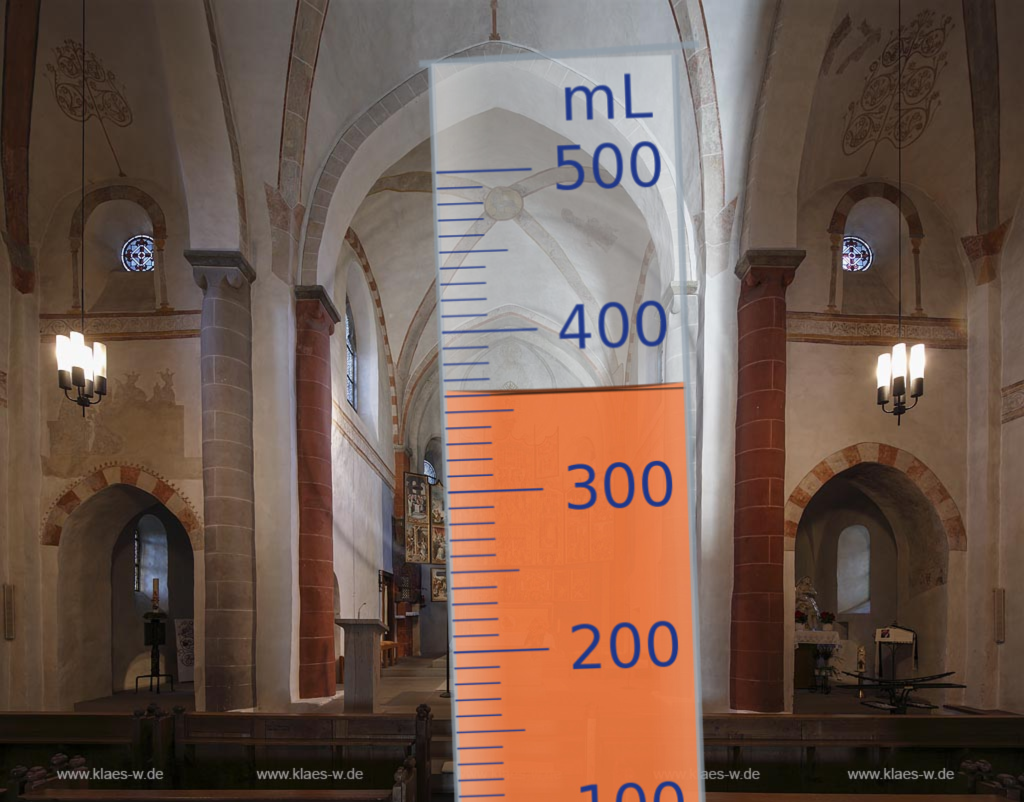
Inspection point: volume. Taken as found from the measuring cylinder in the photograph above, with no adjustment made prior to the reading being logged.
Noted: 360 mL
